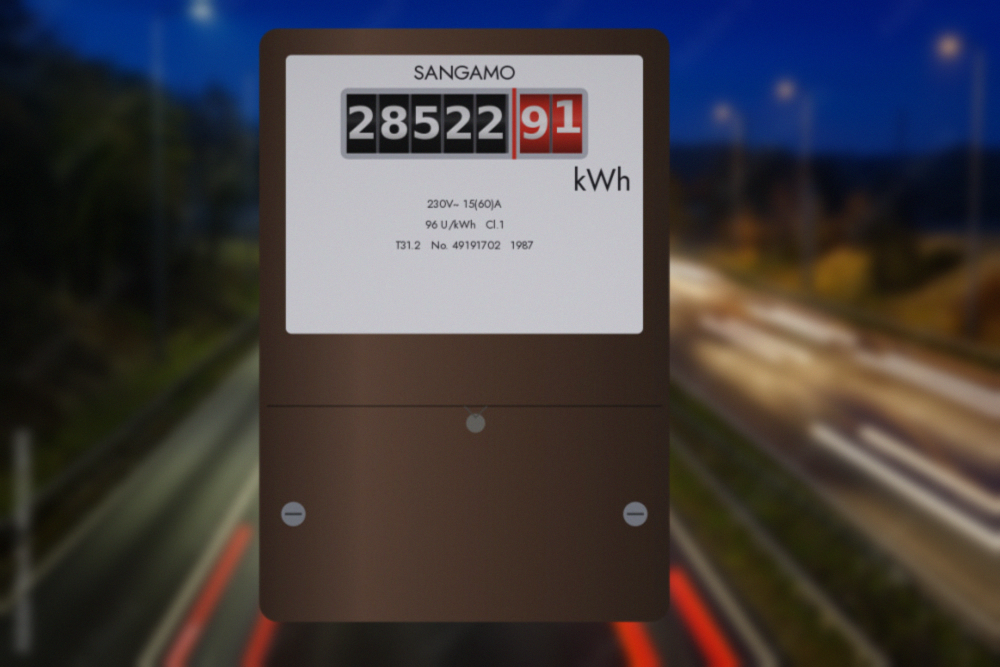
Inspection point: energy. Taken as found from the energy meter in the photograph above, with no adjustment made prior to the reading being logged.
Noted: 28522.91 kWh
